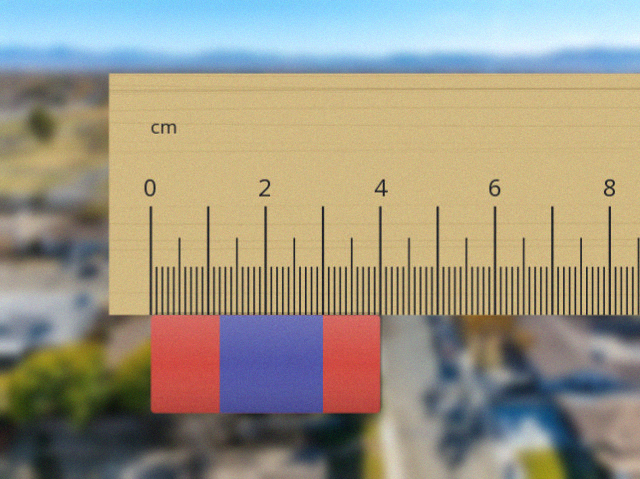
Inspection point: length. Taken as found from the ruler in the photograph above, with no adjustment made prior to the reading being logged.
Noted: 4 cm
